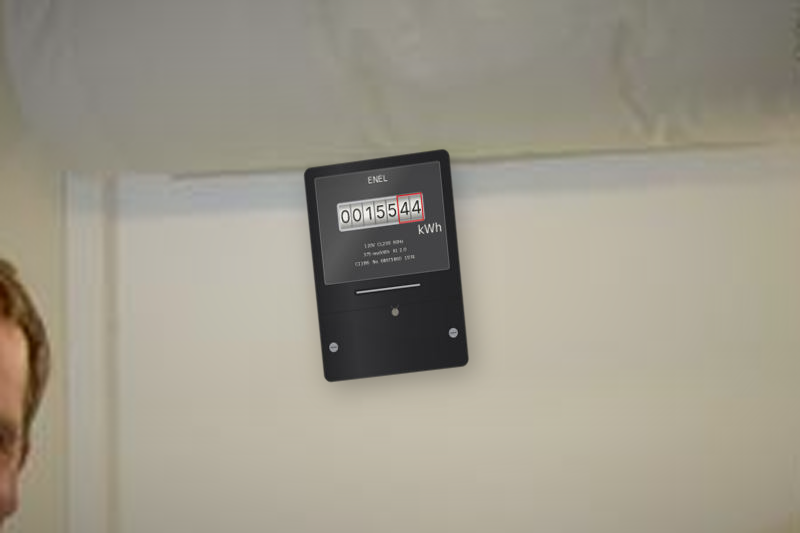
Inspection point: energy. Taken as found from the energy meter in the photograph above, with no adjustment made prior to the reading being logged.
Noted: 155.44 kWh
